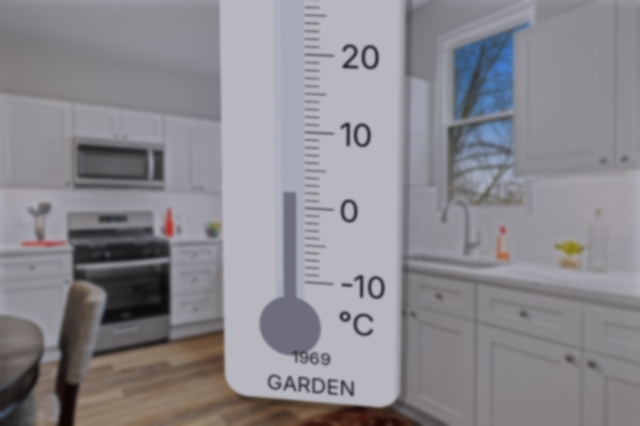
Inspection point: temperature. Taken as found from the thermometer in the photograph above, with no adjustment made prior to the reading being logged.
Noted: 2 °C
